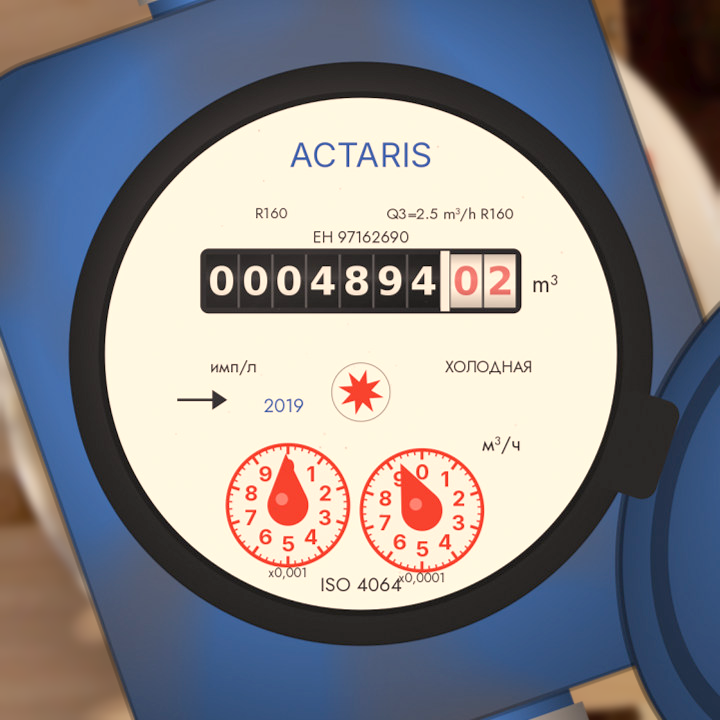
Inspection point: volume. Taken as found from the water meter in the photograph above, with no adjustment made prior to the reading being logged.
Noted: 4894.0199 m³
